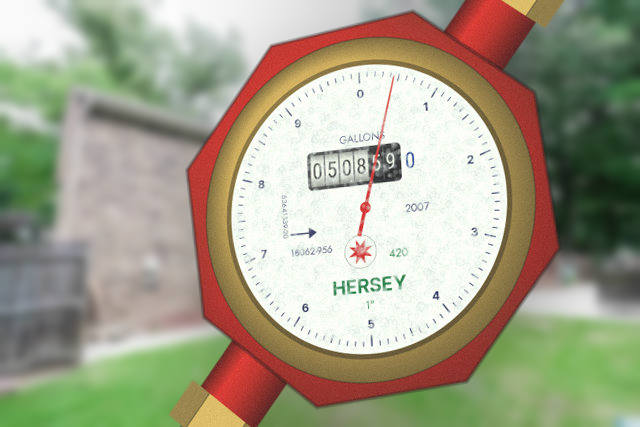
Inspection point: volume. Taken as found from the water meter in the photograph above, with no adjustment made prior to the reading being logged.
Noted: 508590.4 gal
